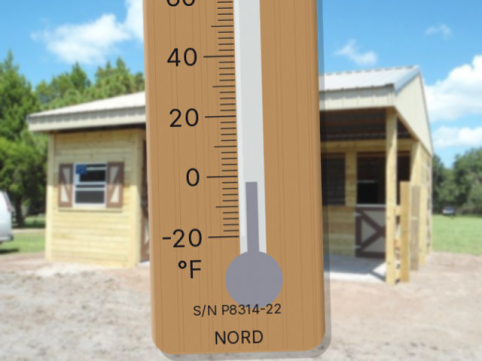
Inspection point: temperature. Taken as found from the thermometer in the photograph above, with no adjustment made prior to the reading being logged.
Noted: -2 °F
